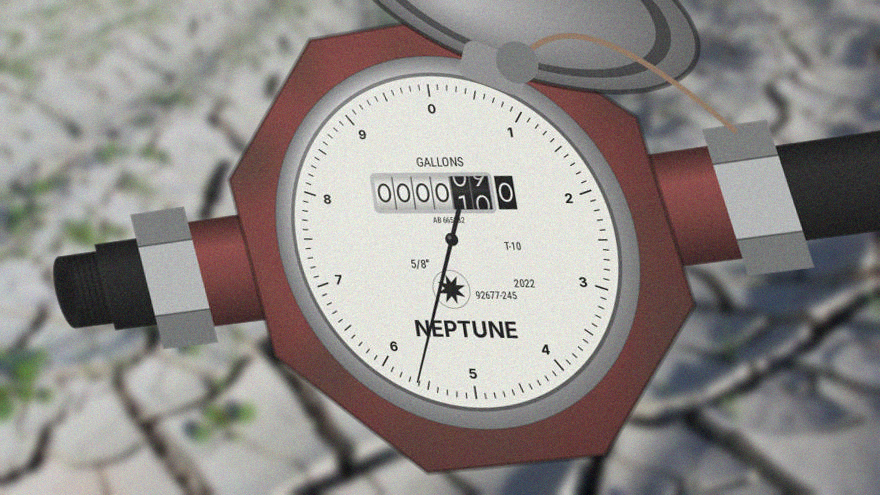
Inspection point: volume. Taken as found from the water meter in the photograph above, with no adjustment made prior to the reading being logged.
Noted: 95.6 gal
